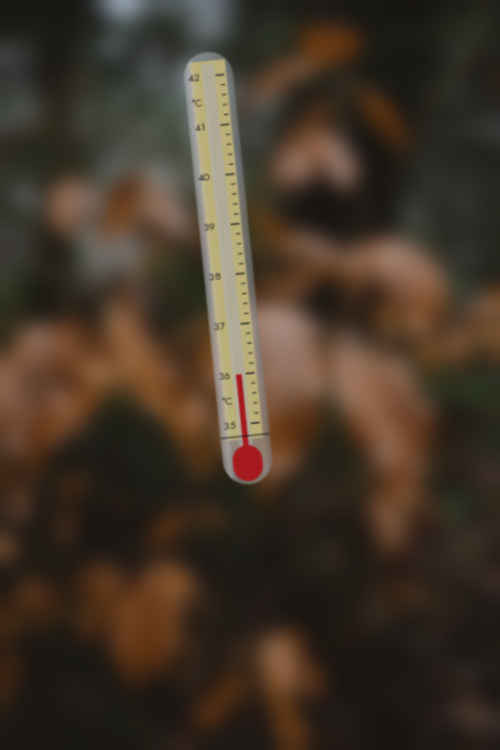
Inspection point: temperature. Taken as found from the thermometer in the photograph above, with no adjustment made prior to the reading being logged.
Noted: 36 °C
